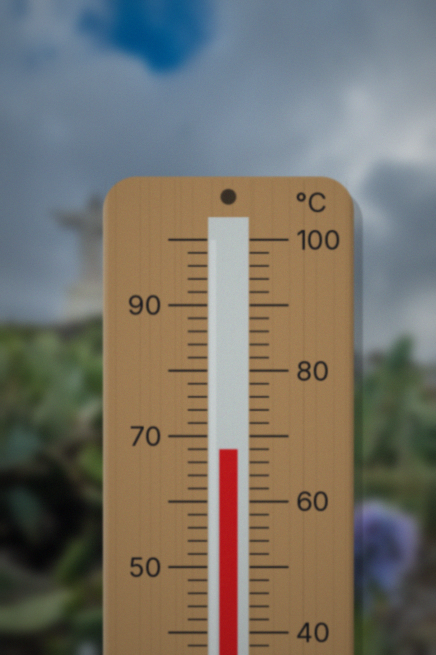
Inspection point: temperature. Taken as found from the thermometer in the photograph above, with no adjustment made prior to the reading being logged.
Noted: 68 °C
